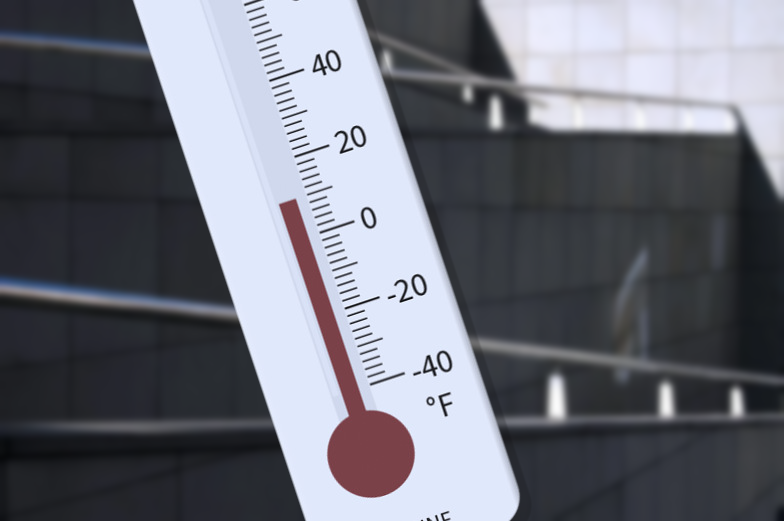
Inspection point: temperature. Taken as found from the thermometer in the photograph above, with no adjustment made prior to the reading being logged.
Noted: 10 °F
